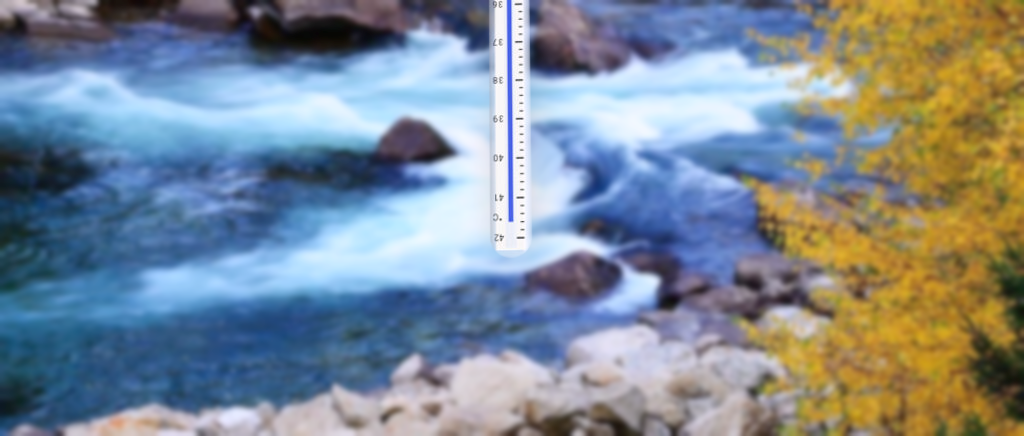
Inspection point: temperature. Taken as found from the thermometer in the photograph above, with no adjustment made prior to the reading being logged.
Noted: 41.6 °C
